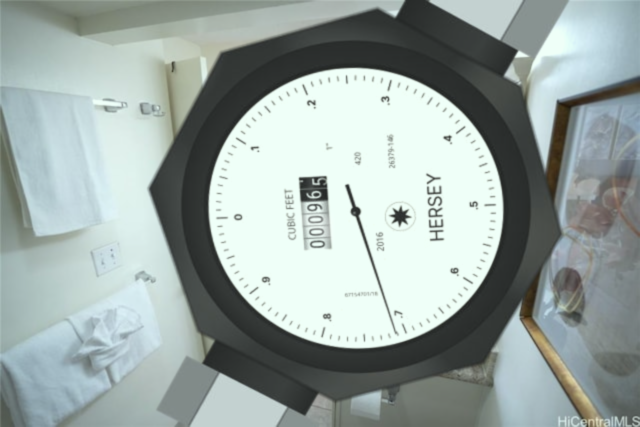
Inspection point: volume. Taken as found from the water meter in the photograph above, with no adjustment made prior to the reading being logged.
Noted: 964.71 ft³
